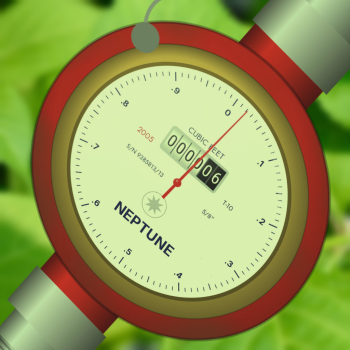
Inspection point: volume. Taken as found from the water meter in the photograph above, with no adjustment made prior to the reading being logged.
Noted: 6.02 ft³
